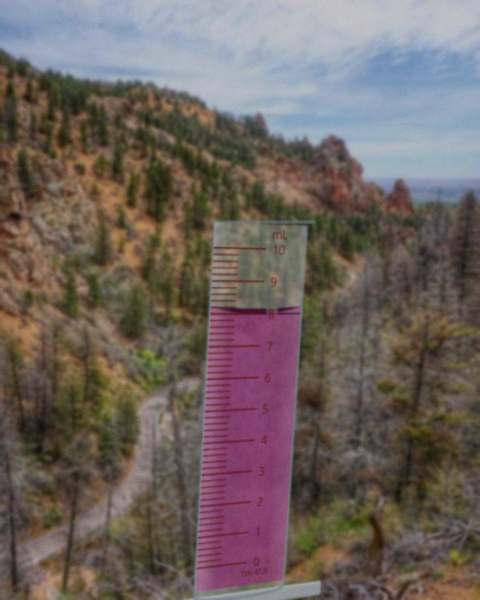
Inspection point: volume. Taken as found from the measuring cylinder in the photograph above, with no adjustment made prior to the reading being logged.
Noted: 8 mL
